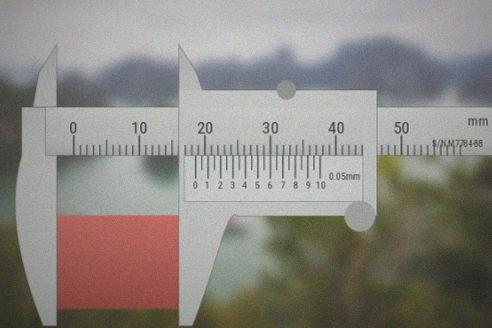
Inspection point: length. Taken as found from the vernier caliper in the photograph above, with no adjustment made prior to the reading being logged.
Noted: 18.6 mm
